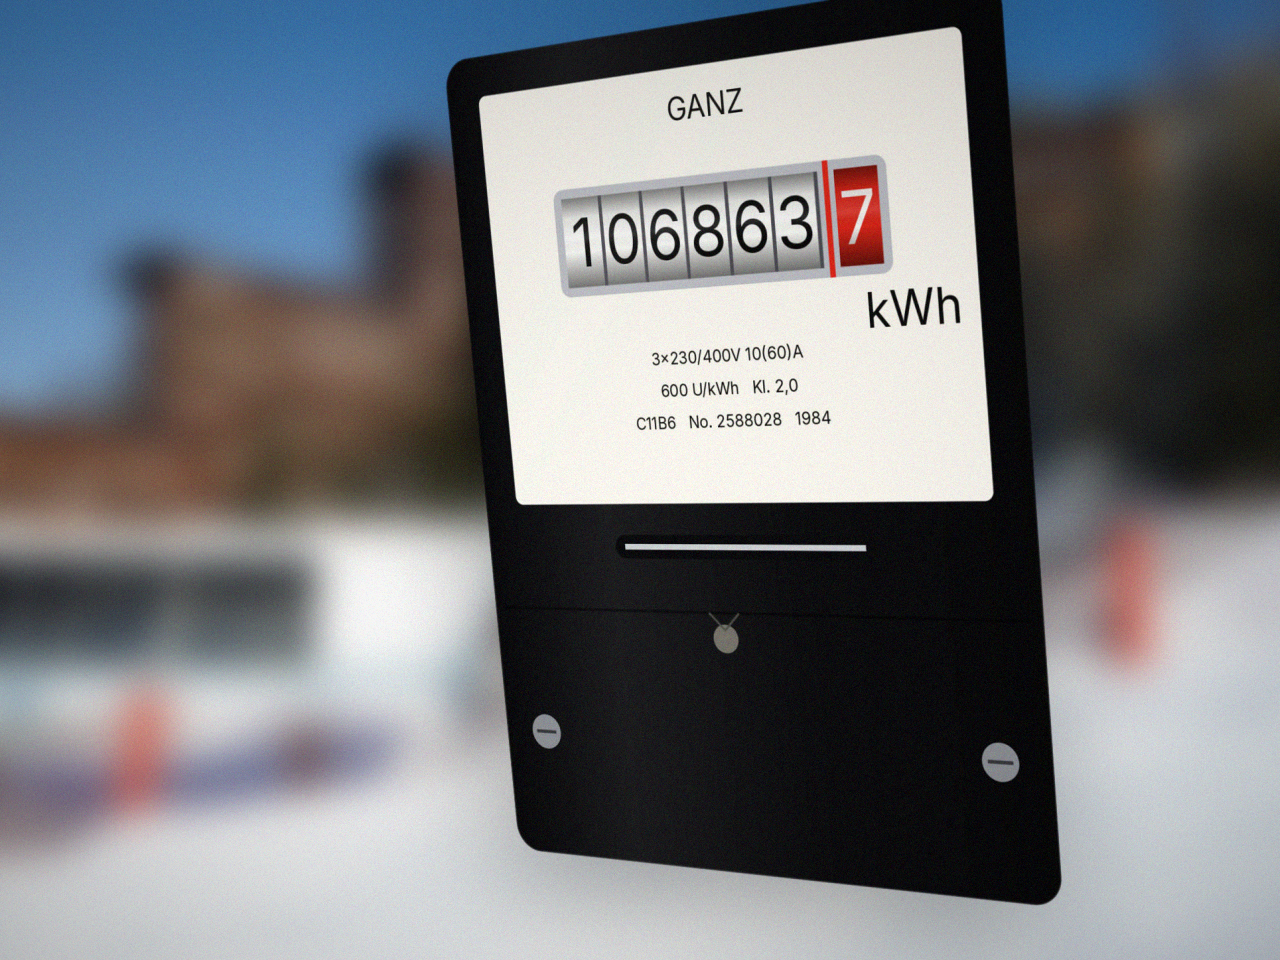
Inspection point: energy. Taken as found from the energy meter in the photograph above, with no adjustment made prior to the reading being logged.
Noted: 106863.7 kWh
